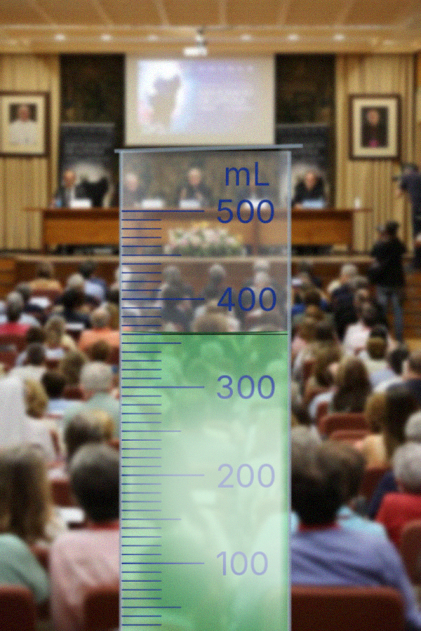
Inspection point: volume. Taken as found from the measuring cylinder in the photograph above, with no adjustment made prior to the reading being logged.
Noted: 360 mL
